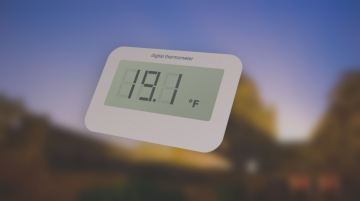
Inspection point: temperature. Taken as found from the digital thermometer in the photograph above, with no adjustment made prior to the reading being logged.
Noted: 19.1 °F
